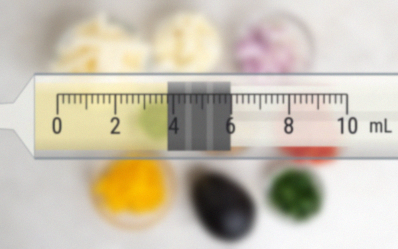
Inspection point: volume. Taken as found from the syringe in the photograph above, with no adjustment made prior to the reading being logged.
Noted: 3.8 mL
